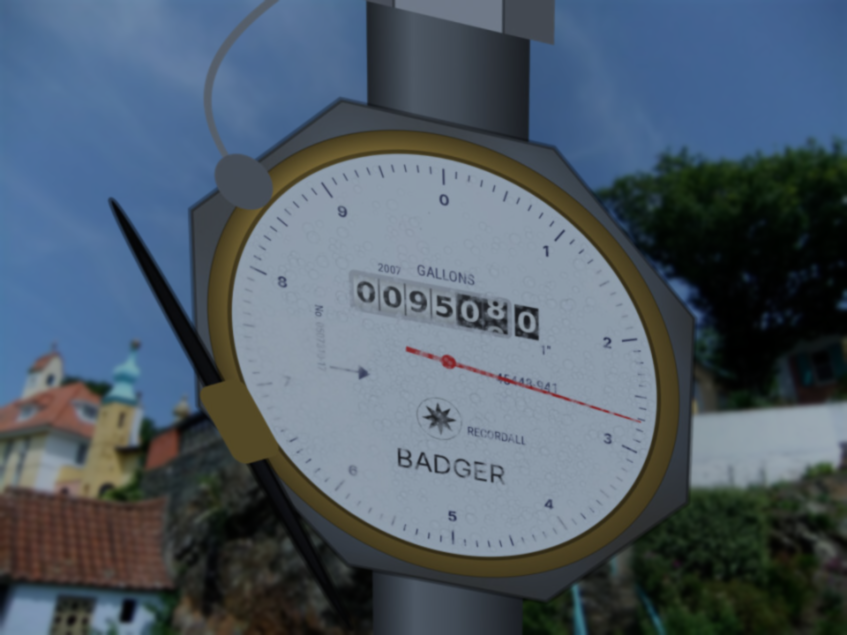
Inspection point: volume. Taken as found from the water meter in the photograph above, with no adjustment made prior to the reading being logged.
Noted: 95082.7 gal
